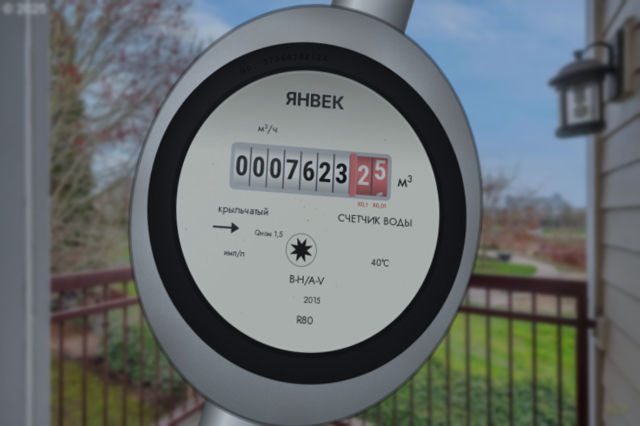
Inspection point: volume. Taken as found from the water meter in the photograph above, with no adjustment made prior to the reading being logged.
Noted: 7623.25 m³
